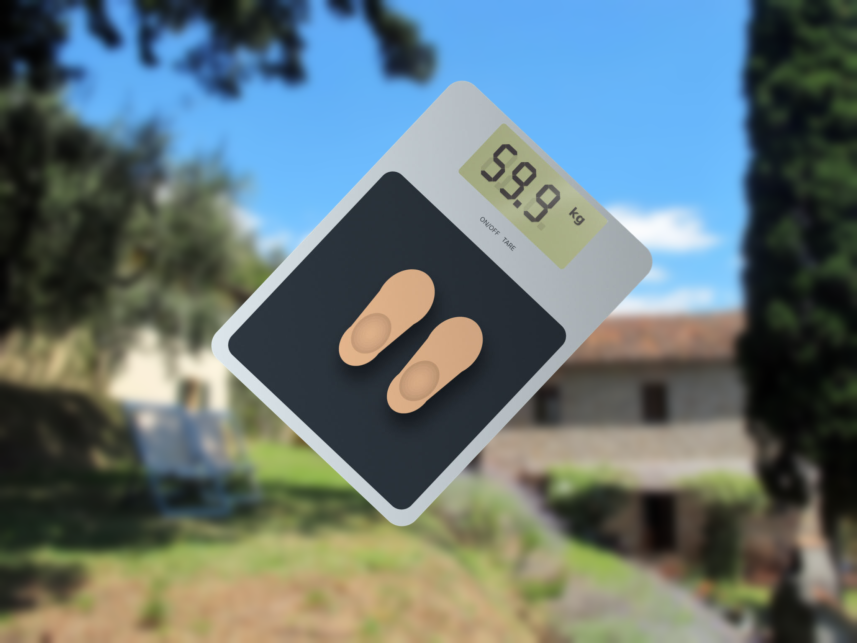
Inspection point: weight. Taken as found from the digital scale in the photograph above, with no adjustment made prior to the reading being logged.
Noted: 59.9 kg
